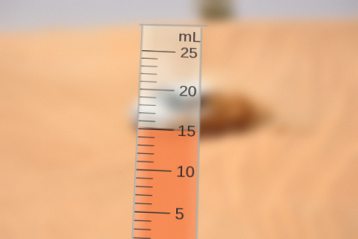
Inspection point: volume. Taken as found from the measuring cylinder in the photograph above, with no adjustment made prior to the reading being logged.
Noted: 15 mL
